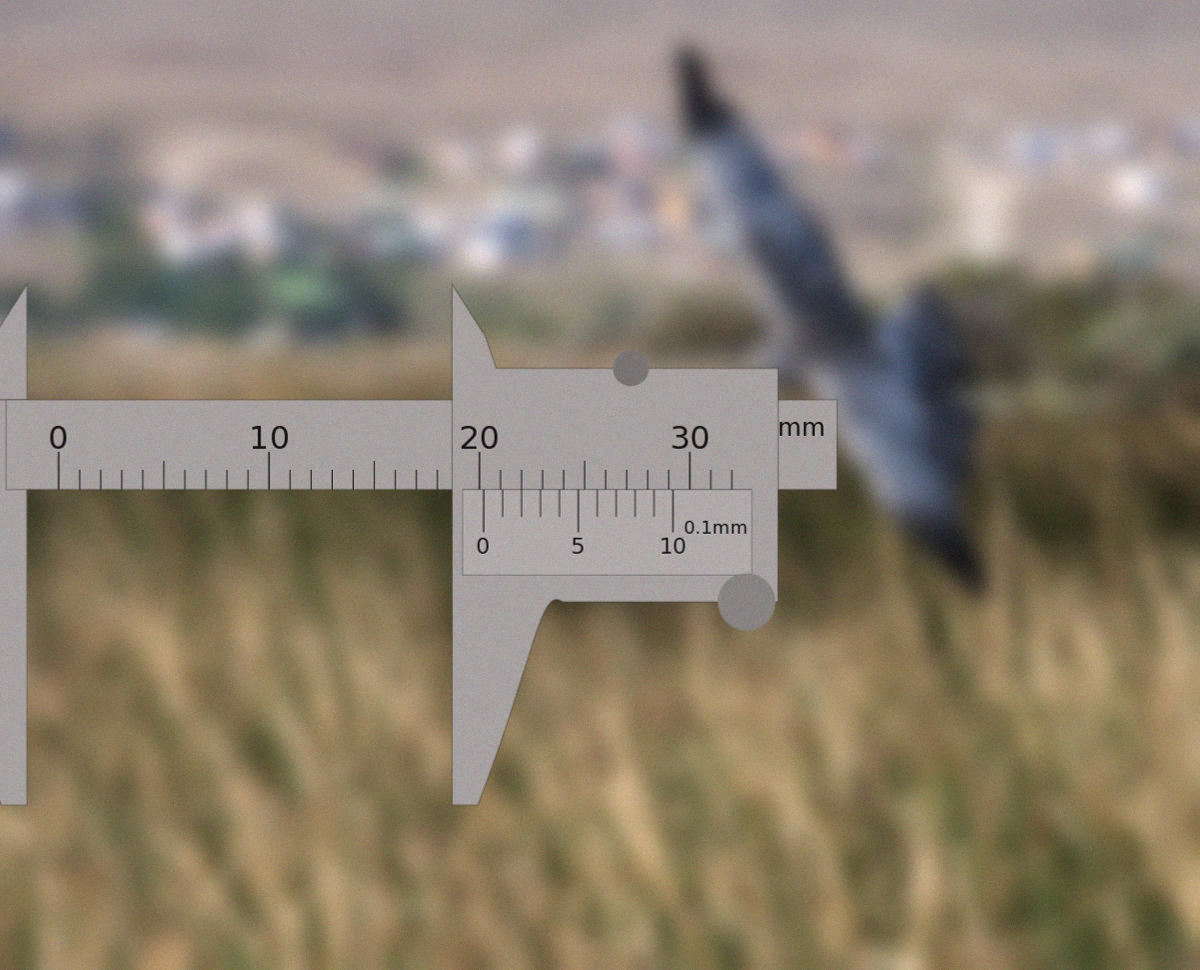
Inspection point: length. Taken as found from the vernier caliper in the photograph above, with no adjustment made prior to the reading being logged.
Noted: 20.2 mm
